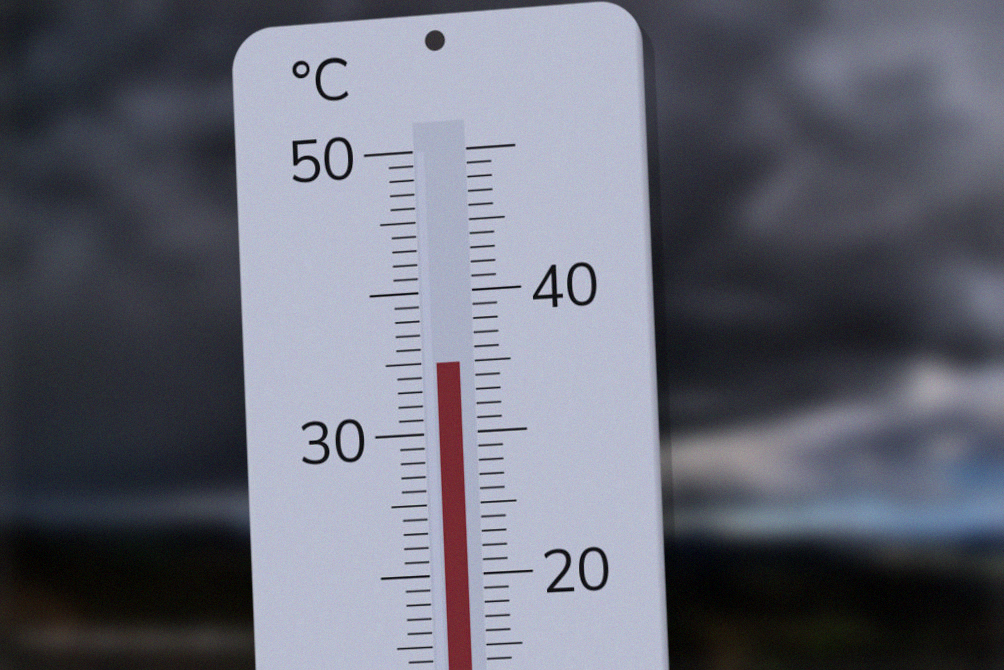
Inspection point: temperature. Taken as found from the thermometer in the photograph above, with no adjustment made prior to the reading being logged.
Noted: 35 °C
